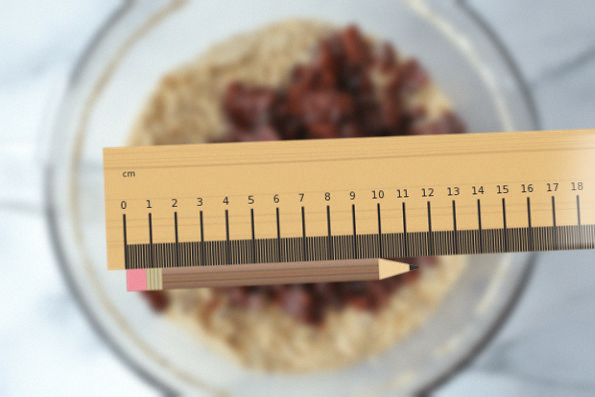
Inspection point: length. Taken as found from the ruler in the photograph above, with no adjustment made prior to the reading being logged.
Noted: 11.5 cm
